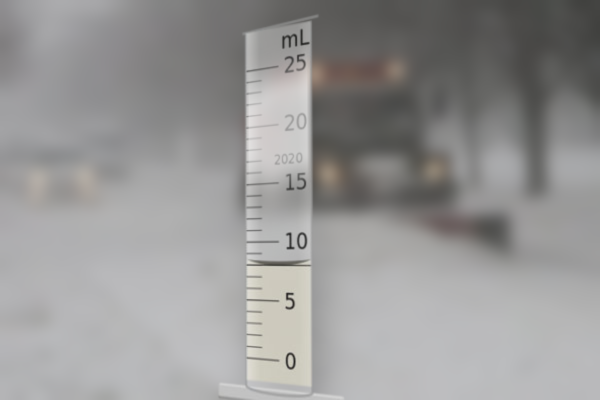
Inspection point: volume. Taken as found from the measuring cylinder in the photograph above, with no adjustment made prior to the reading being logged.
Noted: 8 mL
